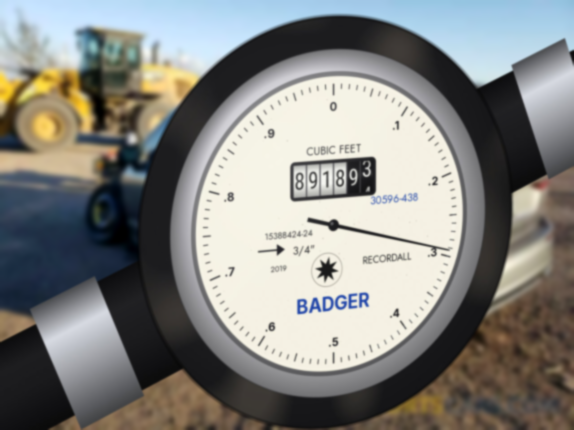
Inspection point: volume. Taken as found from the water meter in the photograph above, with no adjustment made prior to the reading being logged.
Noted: 891893.29 ft³
